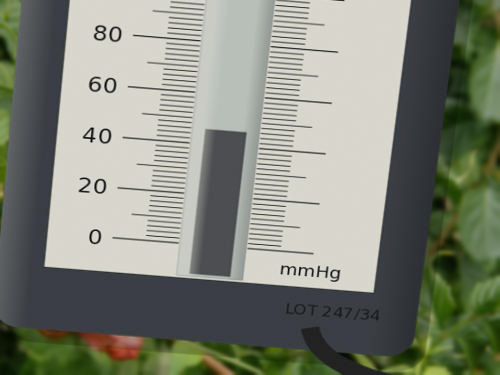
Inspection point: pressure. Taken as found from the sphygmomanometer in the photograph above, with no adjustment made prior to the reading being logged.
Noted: 46 mmHg
